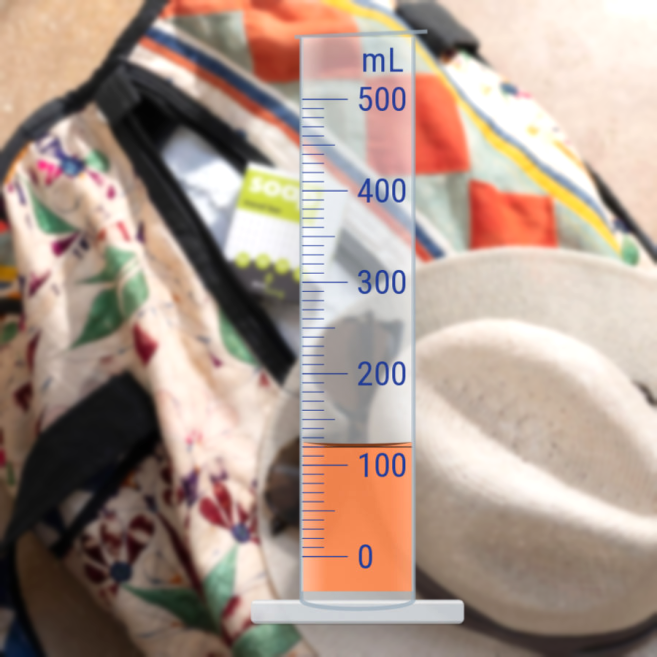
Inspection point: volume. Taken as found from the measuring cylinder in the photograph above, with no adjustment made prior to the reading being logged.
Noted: 120 mL
